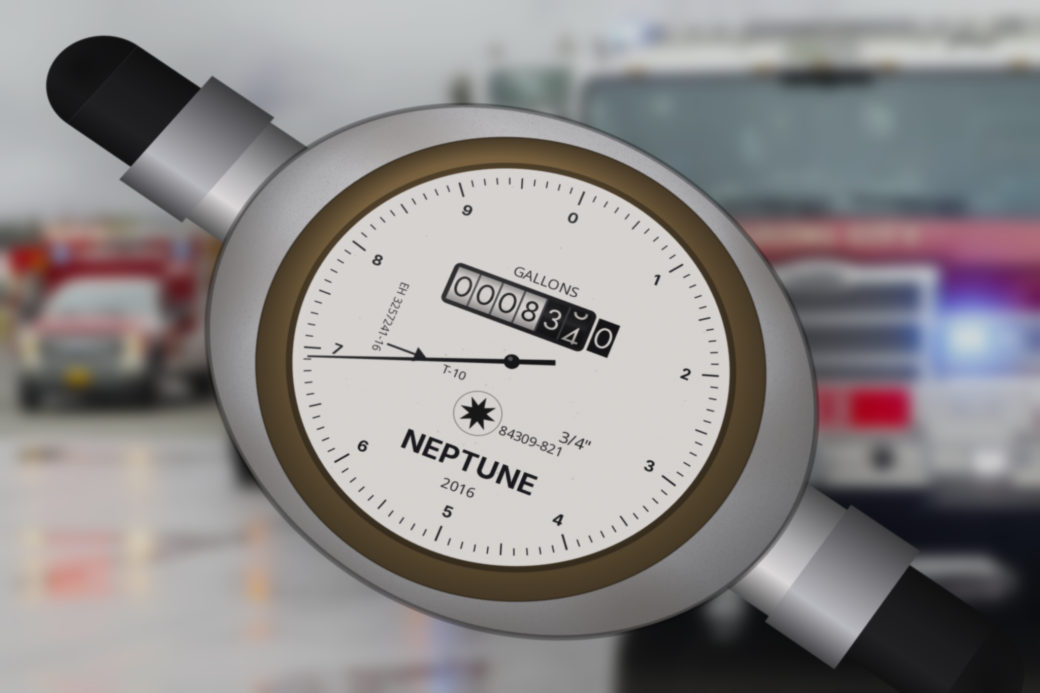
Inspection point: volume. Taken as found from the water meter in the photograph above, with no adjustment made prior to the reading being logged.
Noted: 8336.9 gal
